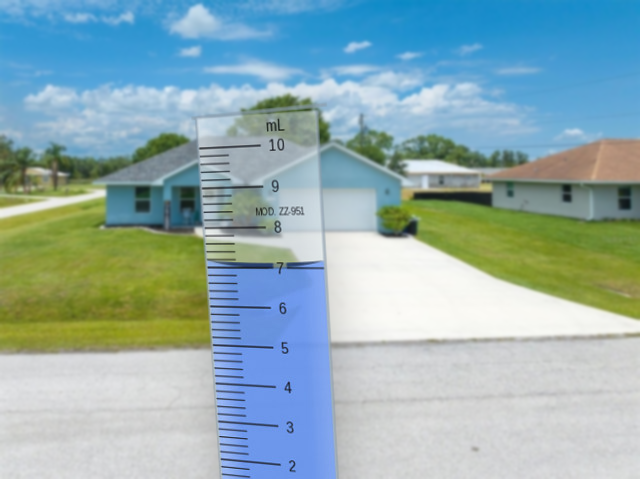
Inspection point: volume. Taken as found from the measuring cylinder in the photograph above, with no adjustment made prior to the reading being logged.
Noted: 7 mL
